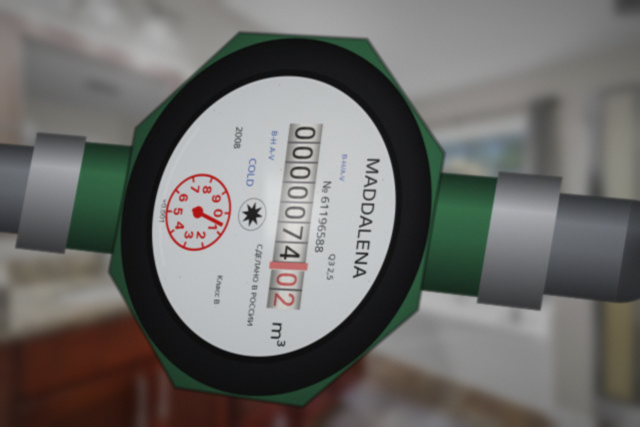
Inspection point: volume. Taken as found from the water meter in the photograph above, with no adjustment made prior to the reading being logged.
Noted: 74.020 m³
